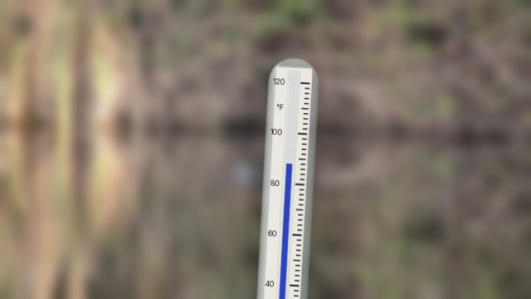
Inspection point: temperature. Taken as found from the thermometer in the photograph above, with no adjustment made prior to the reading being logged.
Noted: 88 °F
